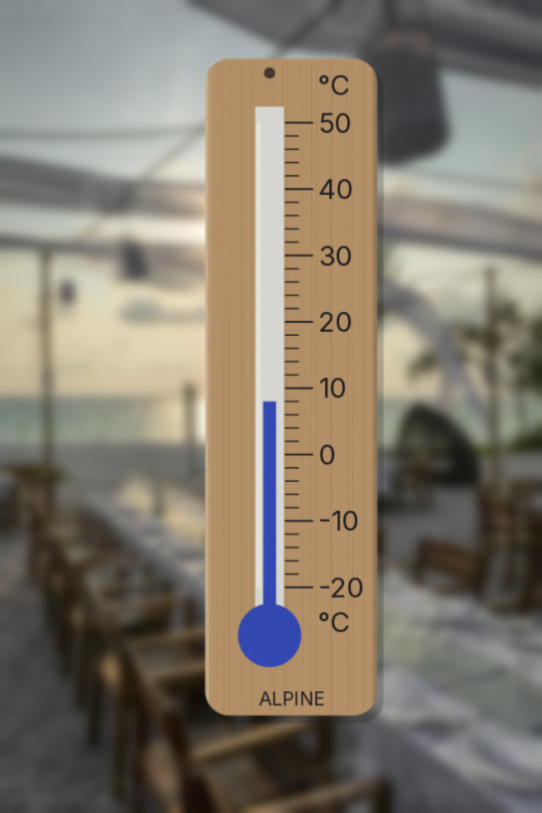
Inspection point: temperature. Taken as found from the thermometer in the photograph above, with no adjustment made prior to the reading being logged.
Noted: 8 °C
